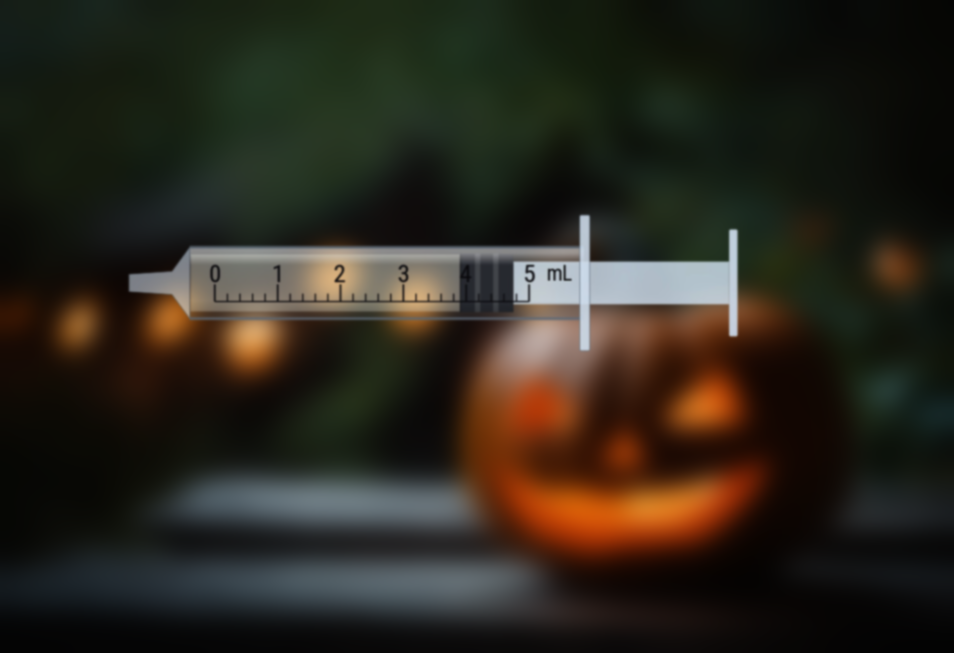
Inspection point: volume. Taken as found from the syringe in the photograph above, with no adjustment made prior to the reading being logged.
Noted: 3.9 mL
